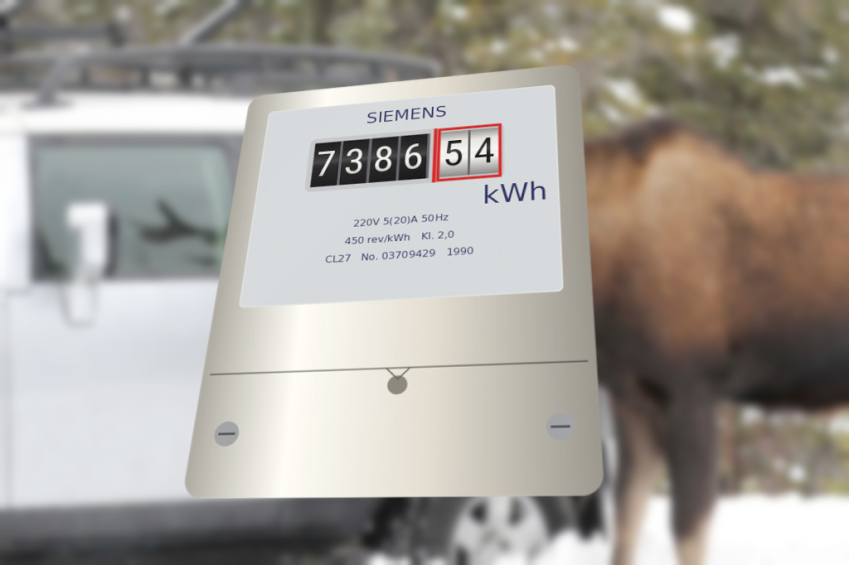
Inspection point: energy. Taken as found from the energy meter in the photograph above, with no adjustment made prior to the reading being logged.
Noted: 7386.54 kWh
